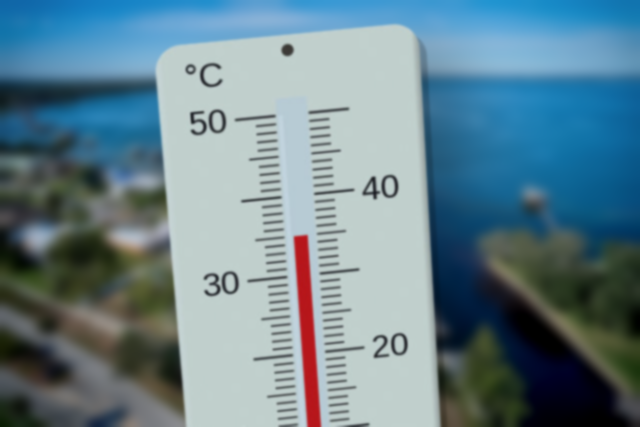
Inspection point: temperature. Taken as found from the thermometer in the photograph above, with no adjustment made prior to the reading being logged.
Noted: 35 °C
